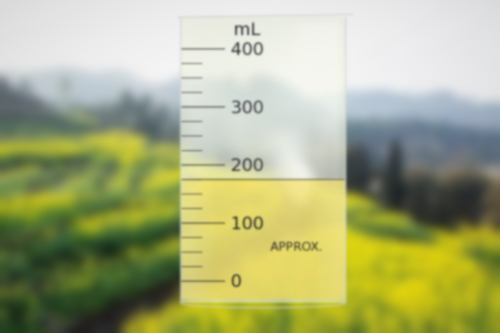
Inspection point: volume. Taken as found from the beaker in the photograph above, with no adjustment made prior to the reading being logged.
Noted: 175 mL
